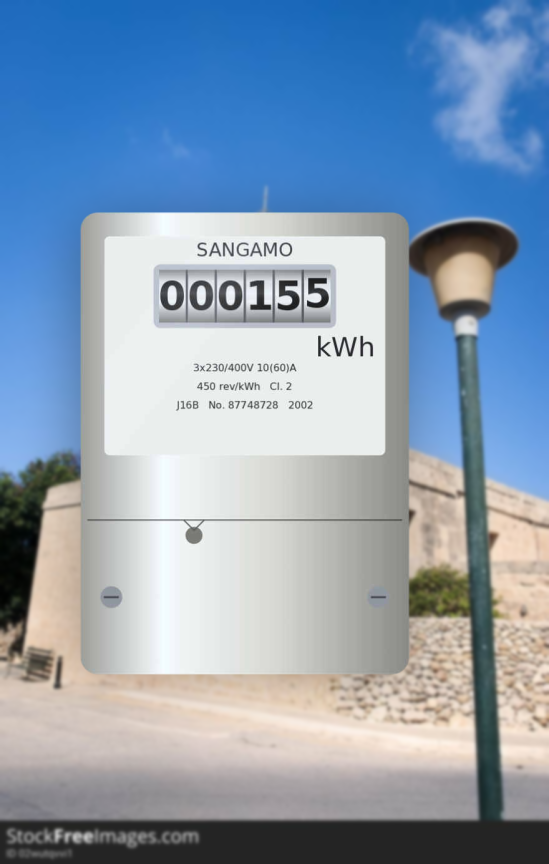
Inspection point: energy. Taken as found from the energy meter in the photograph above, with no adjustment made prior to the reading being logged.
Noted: 155 kWh
